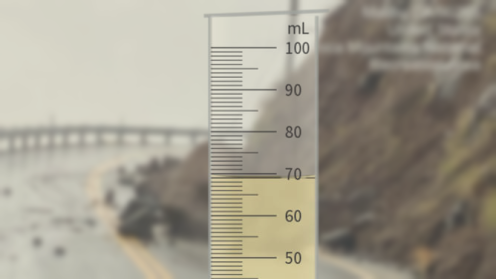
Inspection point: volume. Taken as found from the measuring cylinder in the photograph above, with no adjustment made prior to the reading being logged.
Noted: 69 mL
